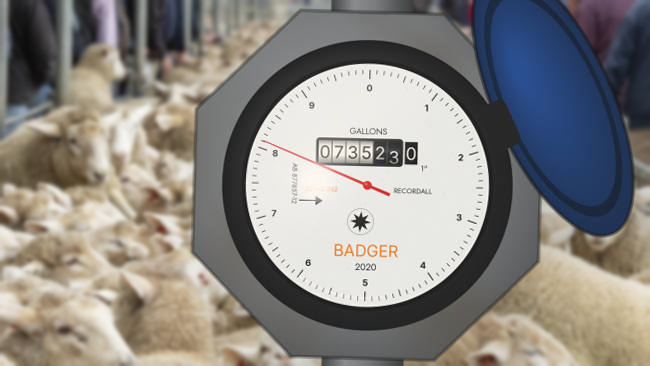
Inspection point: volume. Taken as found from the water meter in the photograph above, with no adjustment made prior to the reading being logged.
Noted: 735228.1 gal
